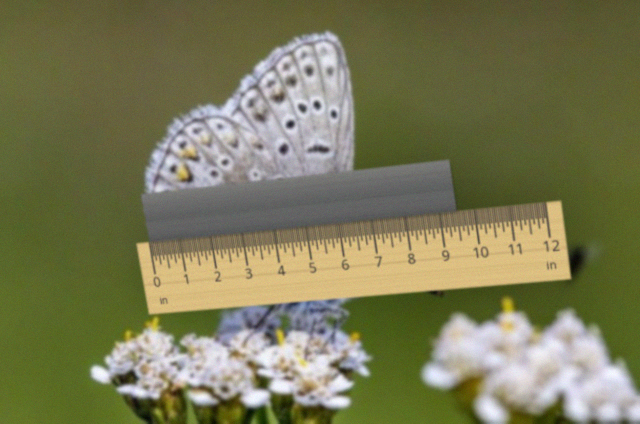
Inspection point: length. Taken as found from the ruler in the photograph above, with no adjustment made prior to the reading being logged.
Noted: 9.5 in
